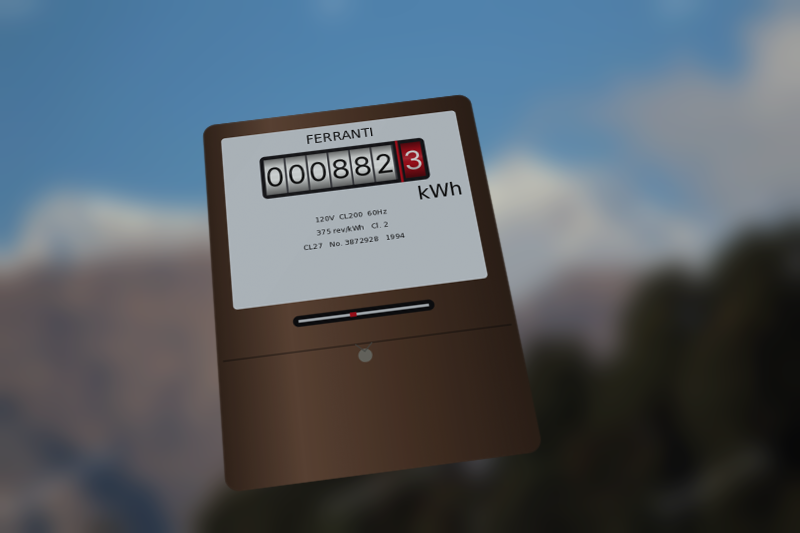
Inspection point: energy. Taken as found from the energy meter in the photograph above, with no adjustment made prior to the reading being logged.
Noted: 882.3 kWh
